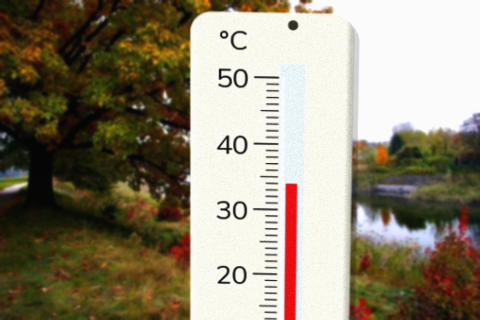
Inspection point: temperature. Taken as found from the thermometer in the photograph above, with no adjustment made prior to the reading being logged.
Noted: 34 °C
